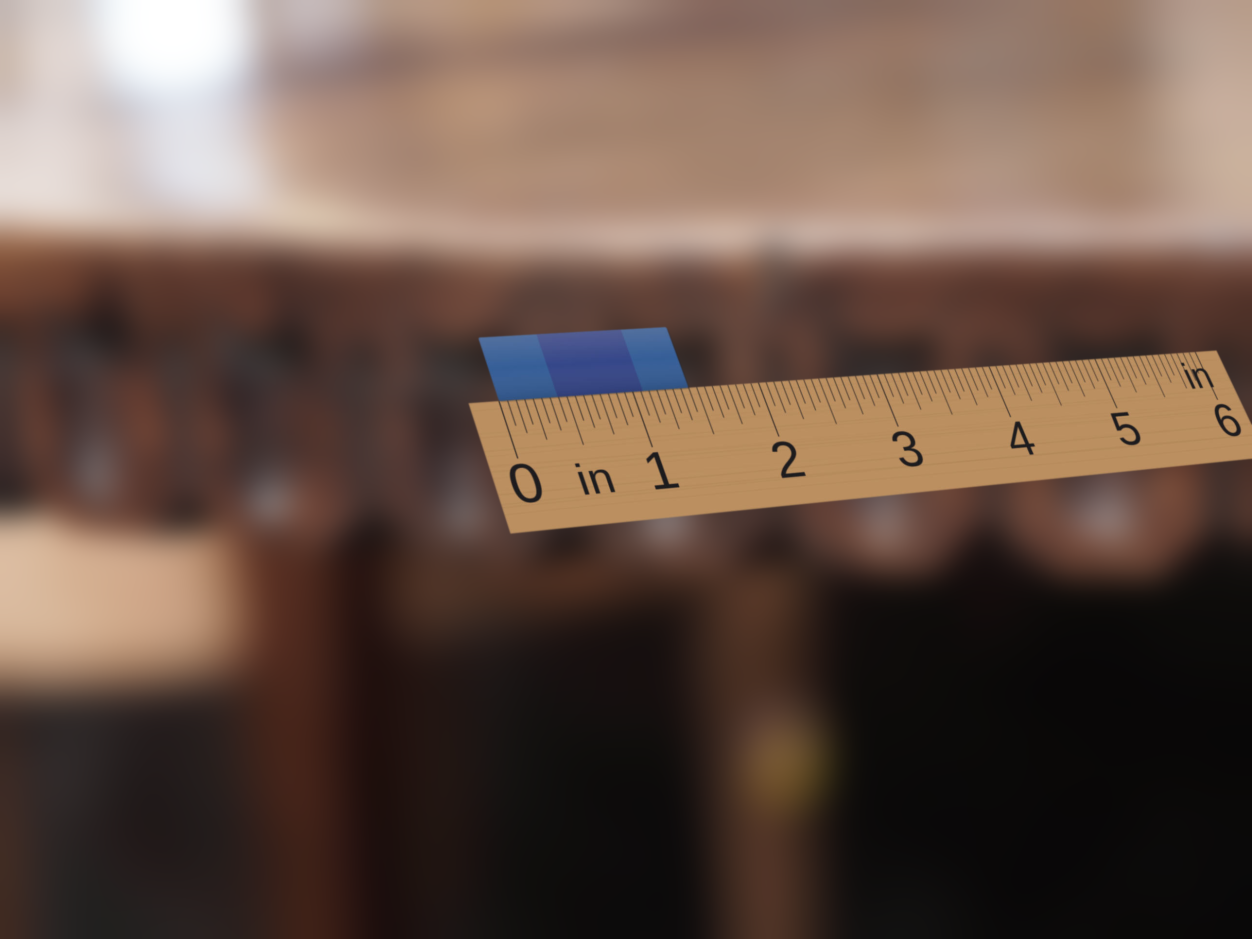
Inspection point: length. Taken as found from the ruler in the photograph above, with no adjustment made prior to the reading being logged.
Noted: 1.4375 in
